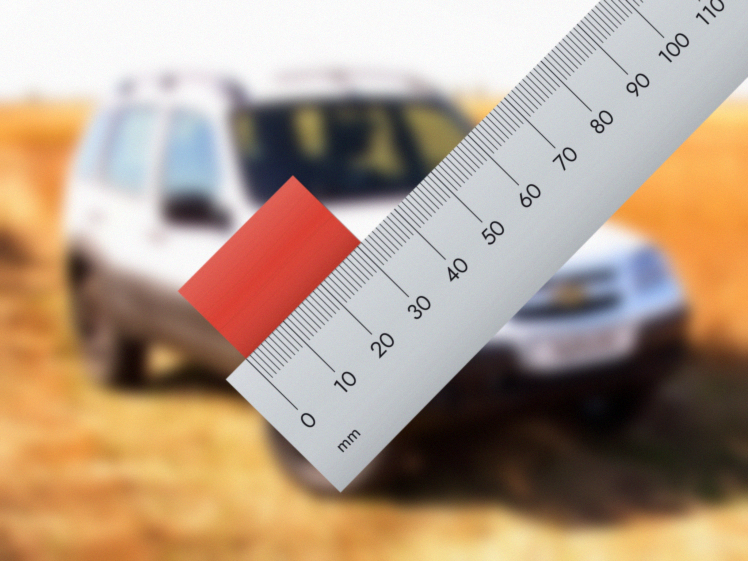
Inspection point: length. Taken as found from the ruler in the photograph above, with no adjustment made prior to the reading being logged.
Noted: 31 mm
